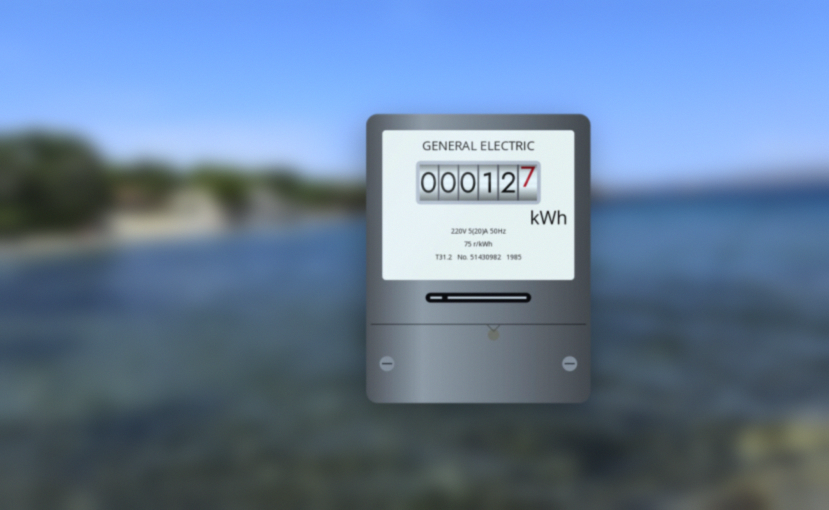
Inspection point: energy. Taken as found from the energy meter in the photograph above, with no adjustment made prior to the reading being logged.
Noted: 12.7 kWh
